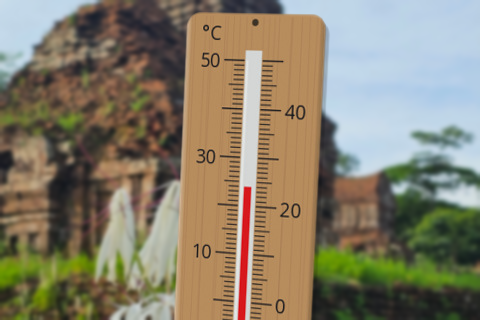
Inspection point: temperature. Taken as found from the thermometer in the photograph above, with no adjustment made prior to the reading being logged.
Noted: 24 °C
